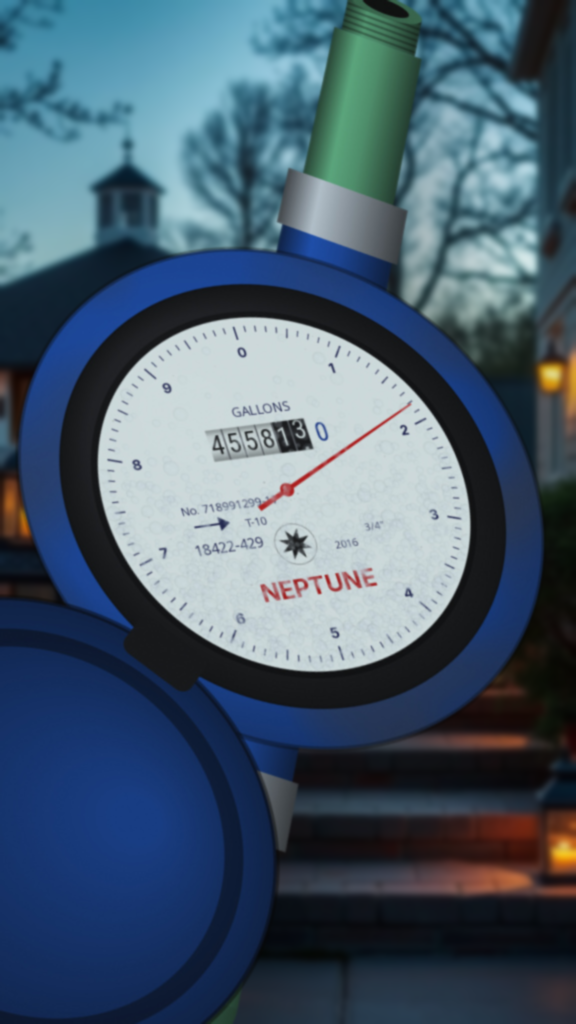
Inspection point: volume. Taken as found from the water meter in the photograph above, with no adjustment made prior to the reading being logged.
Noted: 4558131.8 gal
